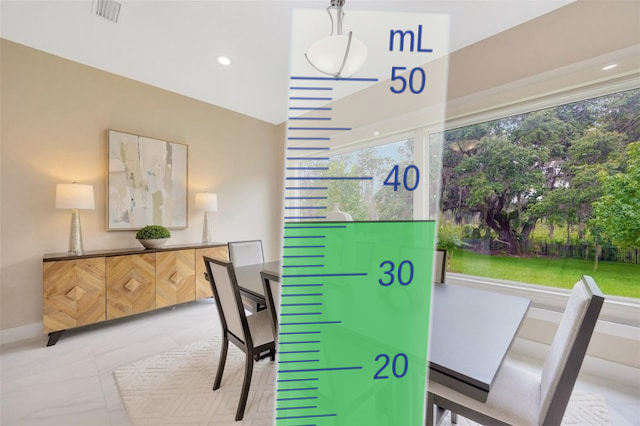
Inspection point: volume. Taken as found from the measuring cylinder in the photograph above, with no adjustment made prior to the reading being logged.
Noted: 35.5 mL
